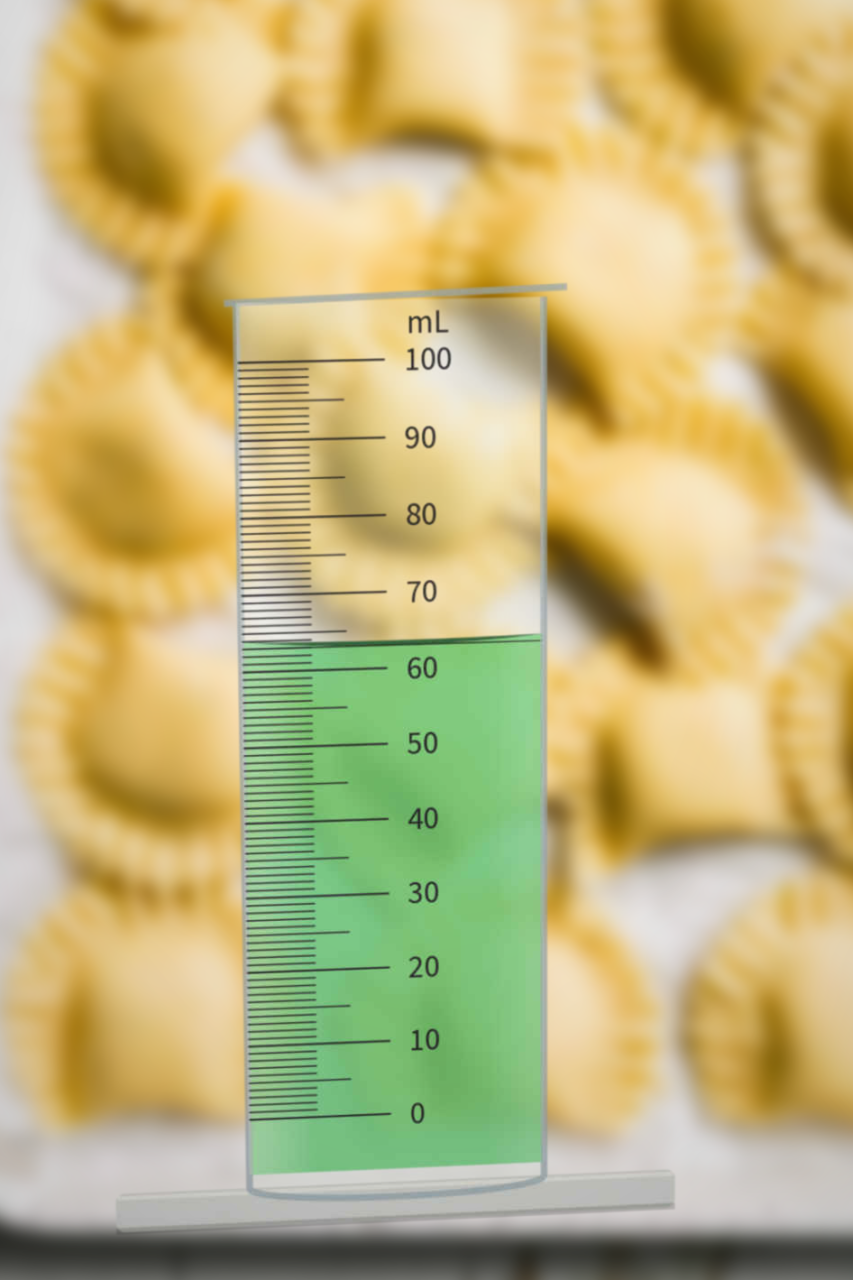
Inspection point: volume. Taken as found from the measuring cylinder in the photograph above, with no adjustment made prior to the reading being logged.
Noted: 63 mL
